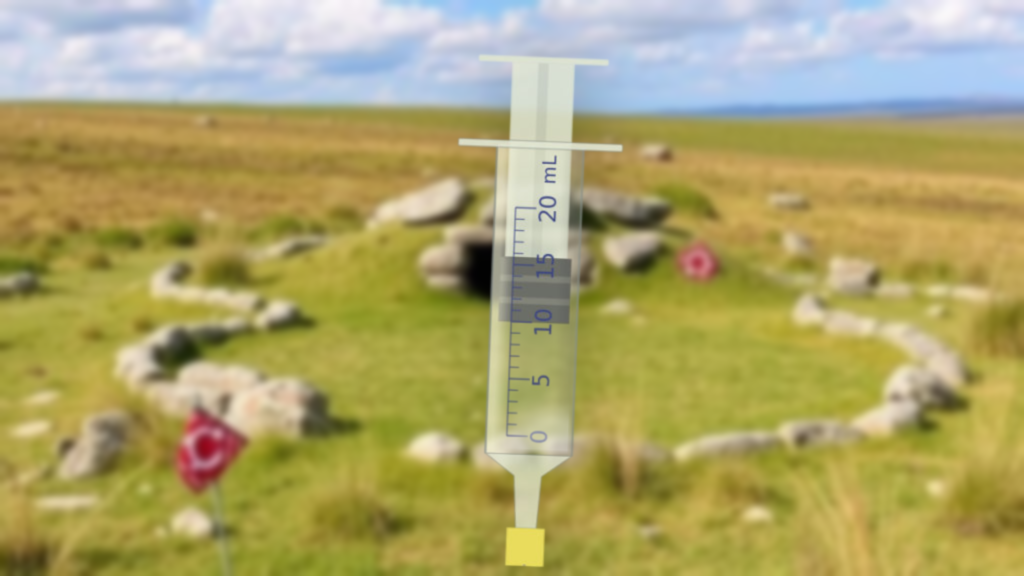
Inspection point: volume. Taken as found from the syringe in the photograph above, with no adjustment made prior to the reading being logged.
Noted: 10 mL
